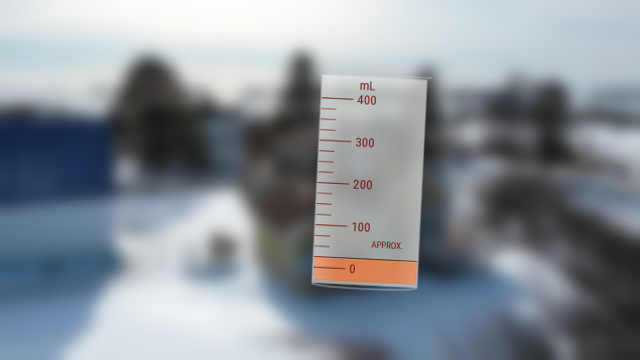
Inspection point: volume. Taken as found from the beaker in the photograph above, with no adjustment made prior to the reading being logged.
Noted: 25 mL
